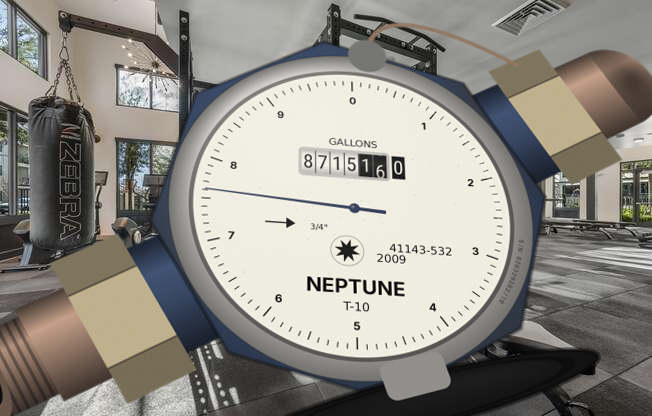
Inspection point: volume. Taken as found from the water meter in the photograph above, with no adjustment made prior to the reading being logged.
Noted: 8715157.6 gal
